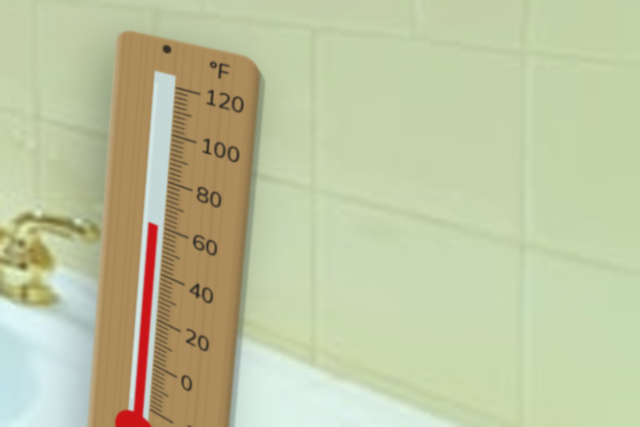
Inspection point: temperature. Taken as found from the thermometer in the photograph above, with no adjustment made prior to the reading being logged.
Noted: 60 °F
